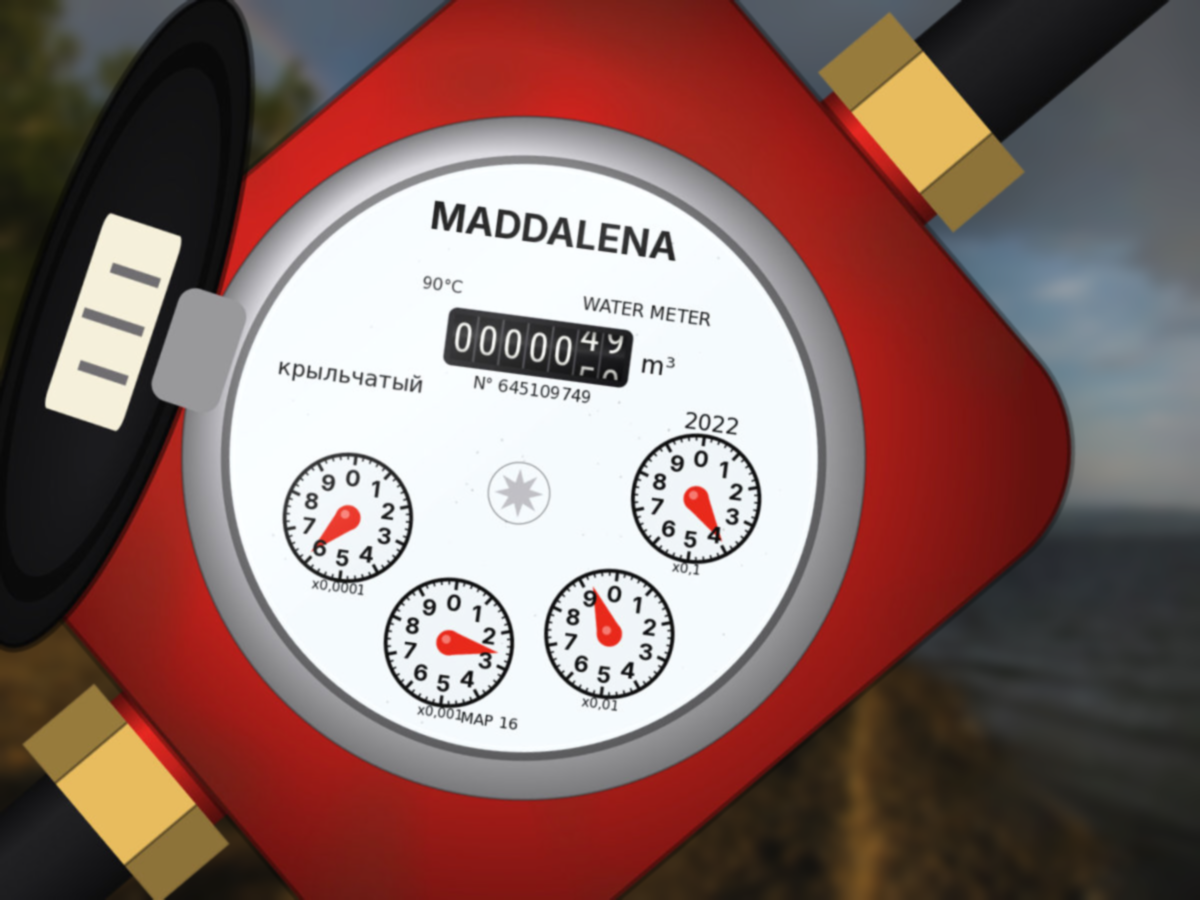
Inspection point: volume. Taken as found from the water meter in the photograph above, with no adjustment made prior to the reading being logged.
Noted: 49.3926 m³
